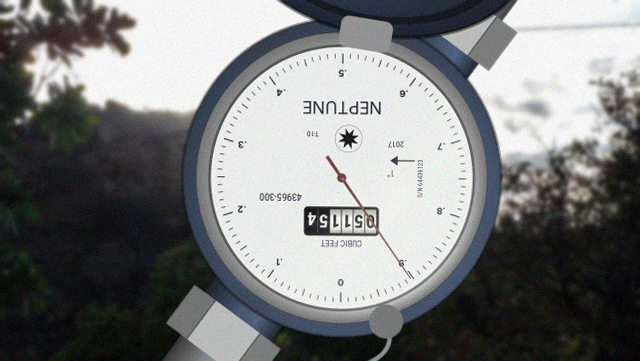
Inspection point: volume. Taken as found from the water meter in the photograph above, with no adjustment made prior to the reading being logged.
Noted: 51153.90 ft³
